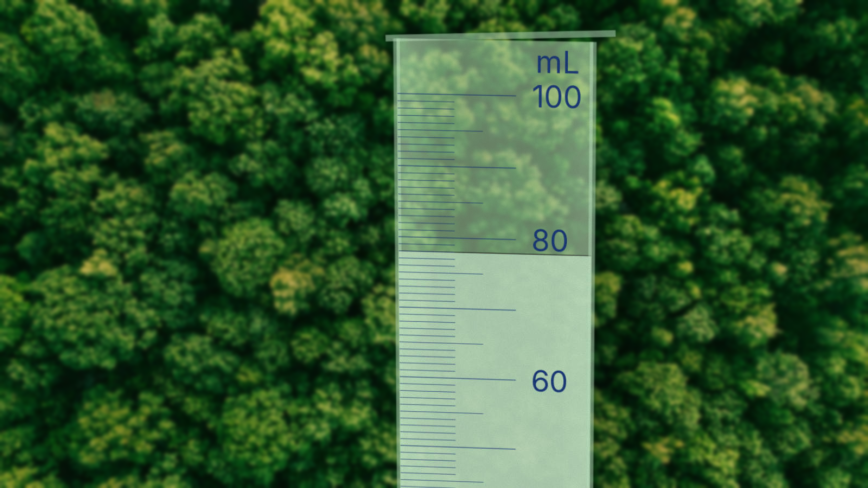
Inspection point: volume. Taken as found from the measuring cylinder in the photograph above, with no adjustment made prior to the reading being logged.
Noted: 78 mL
